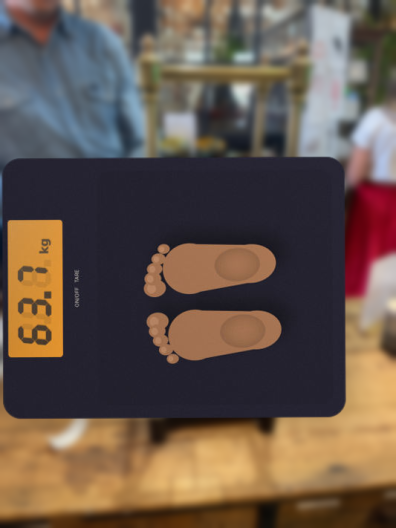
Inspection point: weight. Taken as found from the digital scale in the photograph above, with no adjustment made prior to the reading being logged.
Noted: 63.7 kg
